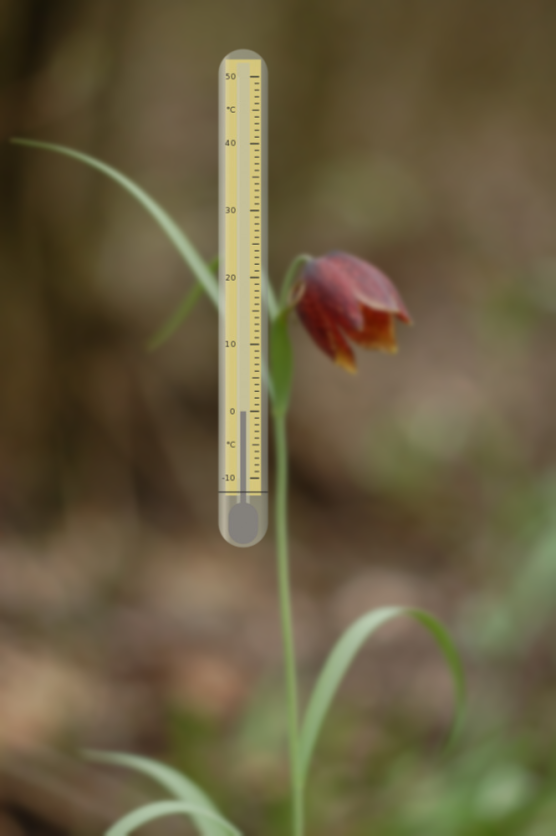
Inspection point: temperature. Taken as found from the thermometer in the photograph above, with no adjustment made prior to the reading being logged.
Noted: 0 °C
